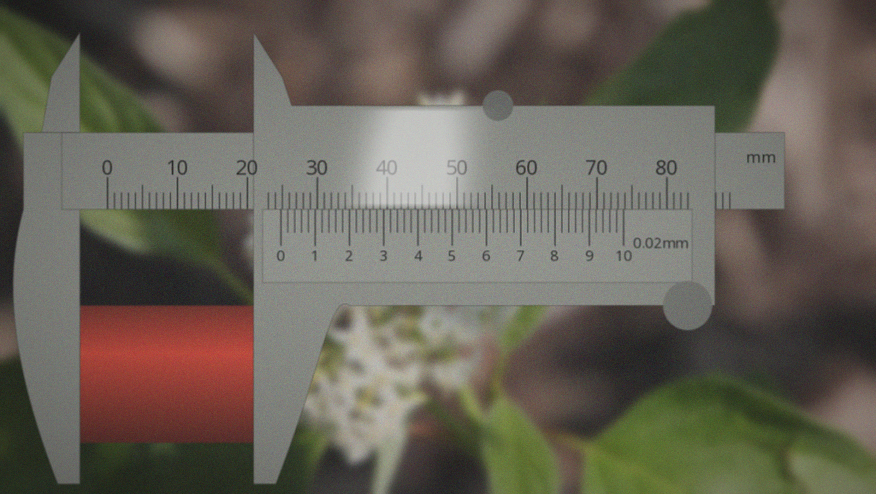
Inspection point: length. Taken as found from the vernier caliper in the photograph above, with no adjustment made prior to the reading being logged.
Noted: 24.8 mm
